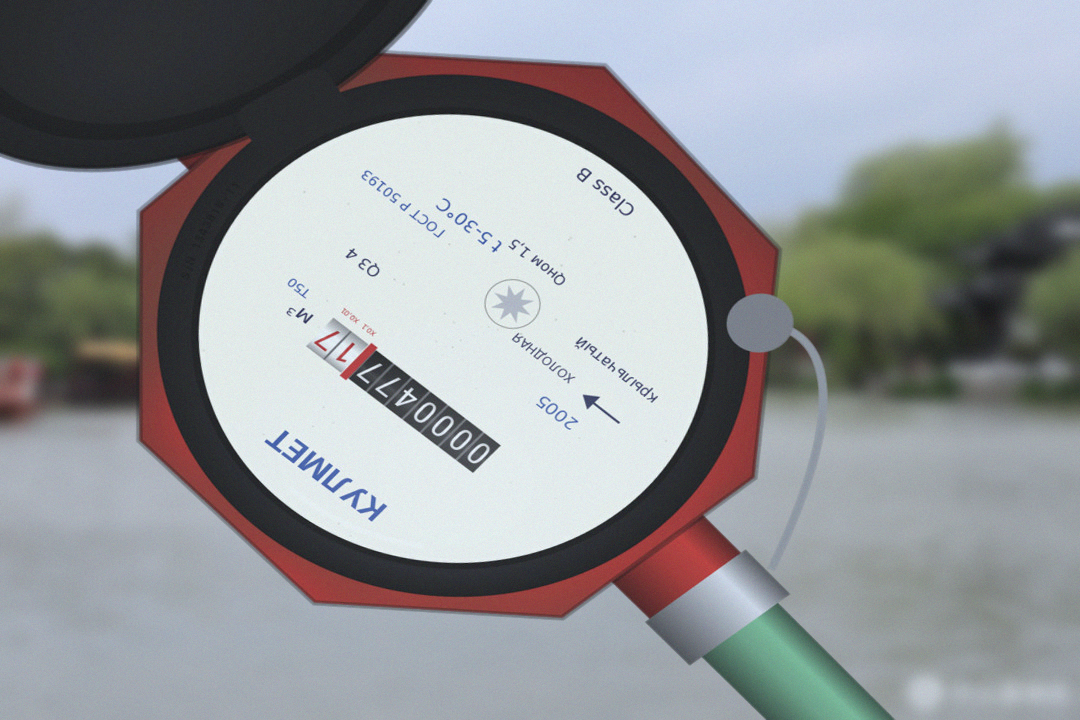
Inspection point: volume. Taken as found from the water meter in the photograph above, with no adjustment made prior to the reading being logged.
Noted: 477.17 m³
